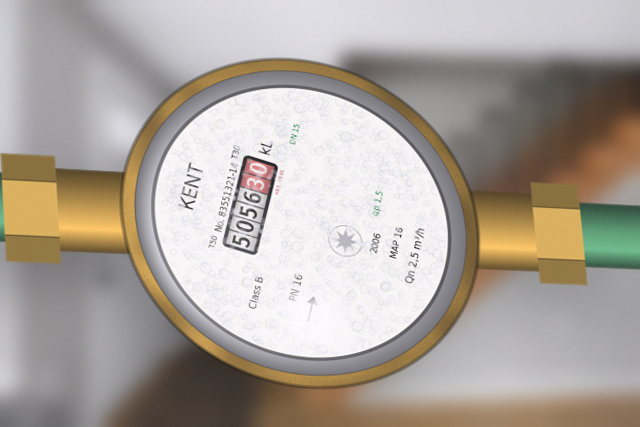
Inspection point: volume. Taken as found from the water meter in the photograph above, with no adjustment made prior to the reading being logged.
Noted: 5056.30 kL
